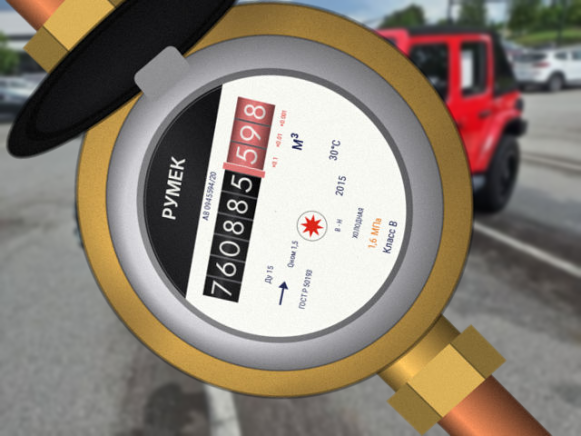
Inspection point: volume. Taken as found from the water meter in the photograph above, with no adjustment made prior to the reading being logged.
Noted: 760885.598 m³
